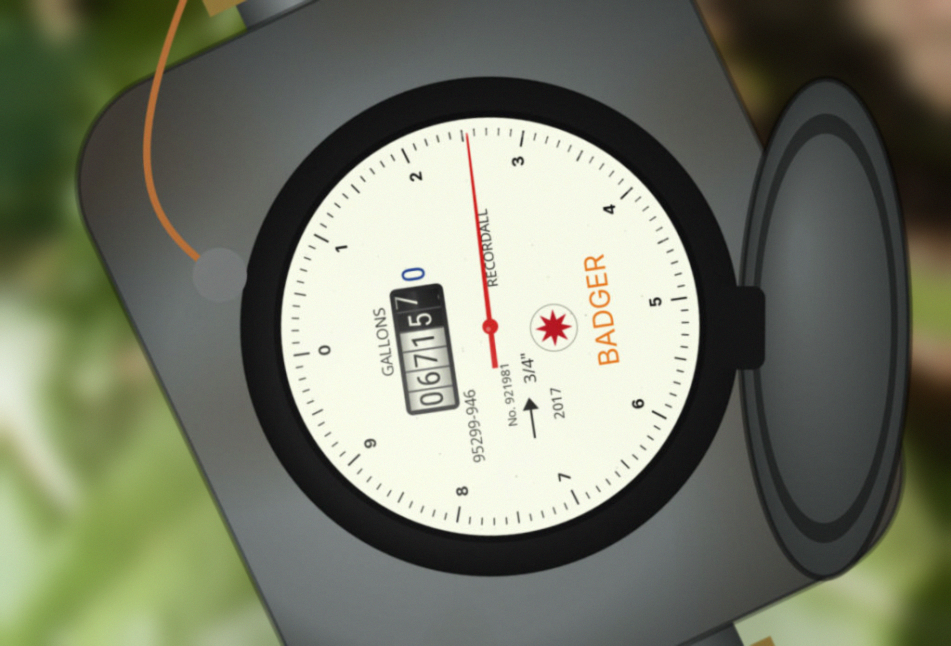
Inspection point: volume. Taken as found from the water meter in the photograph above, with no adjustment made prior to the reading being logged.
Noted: 671572.5 gal
